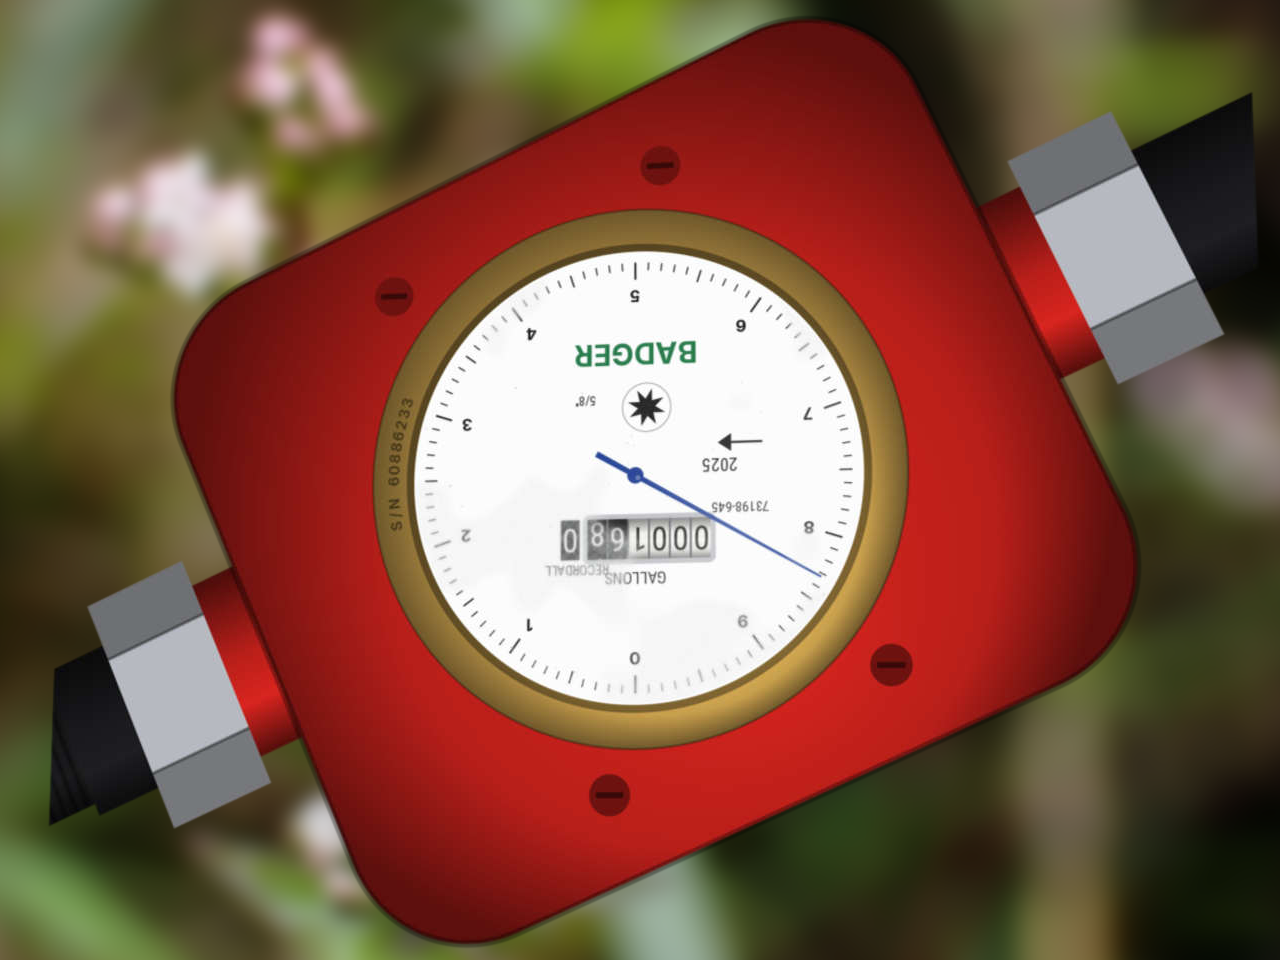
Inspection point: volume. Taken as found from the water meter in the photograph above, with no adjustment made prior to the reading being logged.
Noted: 1678.3 gal
